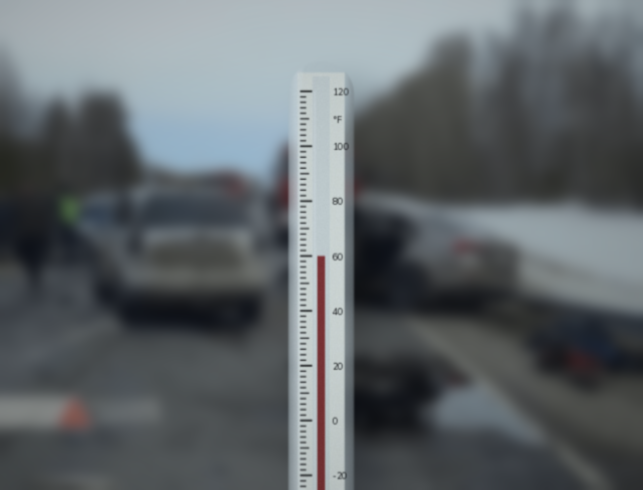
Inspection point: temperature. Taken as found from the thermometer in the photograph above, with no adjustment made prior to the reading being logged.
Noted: 60 °F
